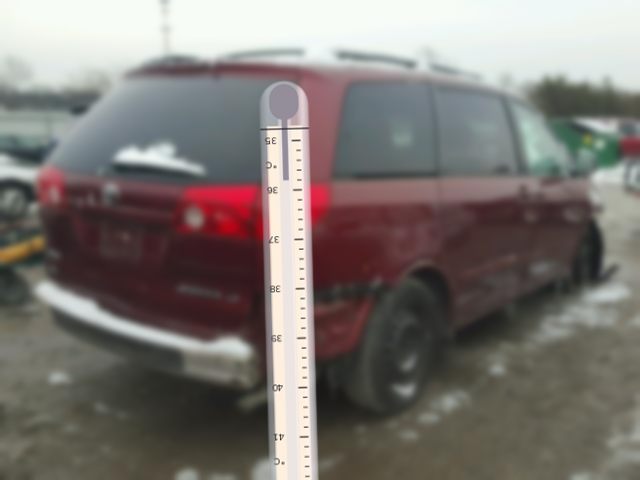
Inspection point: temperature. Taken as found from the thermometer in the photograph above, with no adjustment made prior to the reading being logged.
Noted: 35.8 °C
